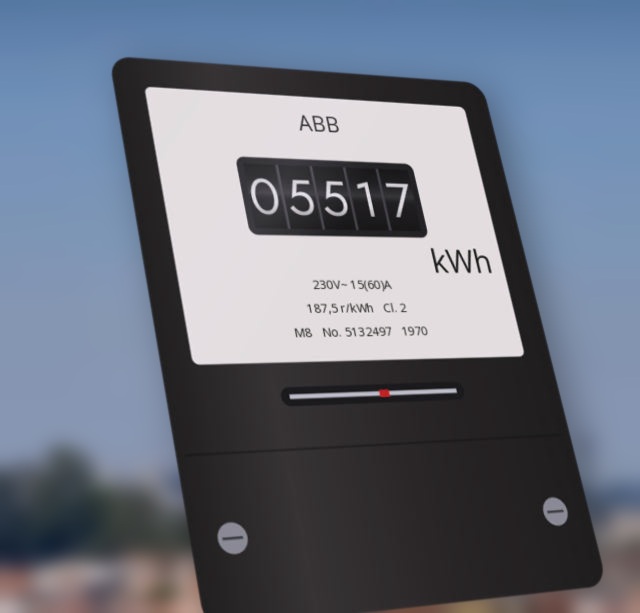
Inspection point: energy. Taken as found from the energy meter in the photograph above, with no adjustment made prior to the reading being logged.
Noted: 5517 kWh
